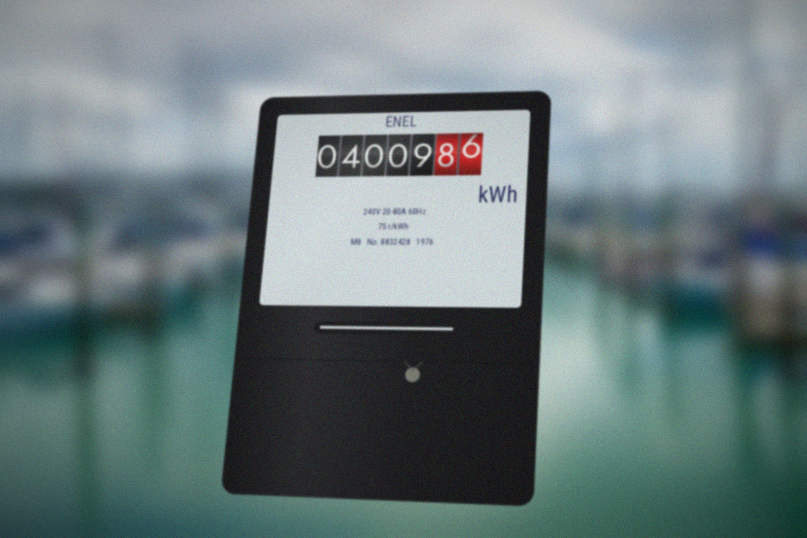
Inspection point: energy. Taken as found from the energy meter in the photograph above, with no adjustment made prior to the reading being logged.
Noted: 4009.86 kWh
